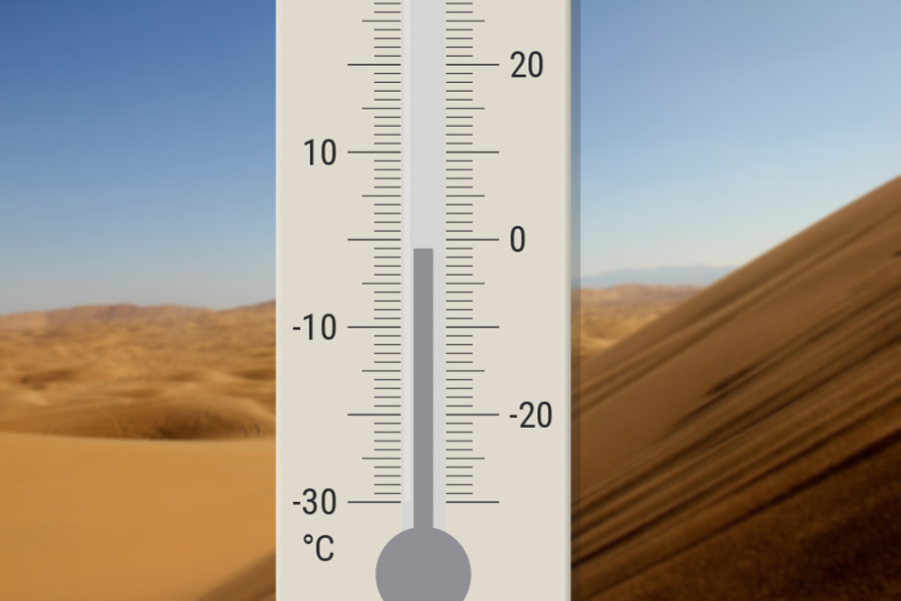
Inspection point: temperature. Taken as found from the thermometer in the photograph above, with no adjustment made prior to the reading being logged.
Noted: -1 °C
